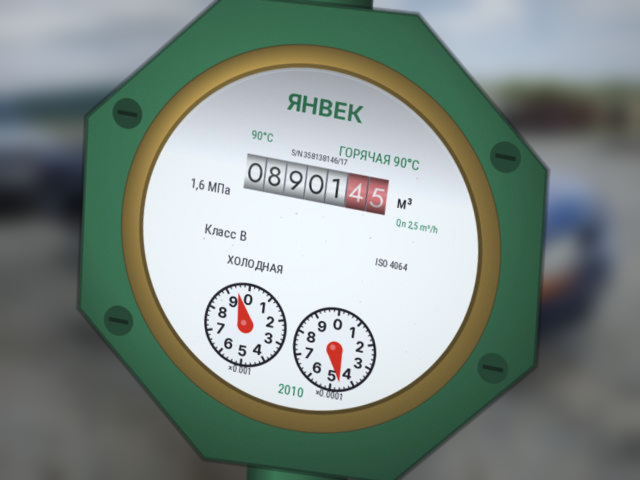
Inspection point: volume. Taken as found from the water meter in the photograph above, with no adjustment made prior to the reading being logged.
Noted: 8901.4494 m³
